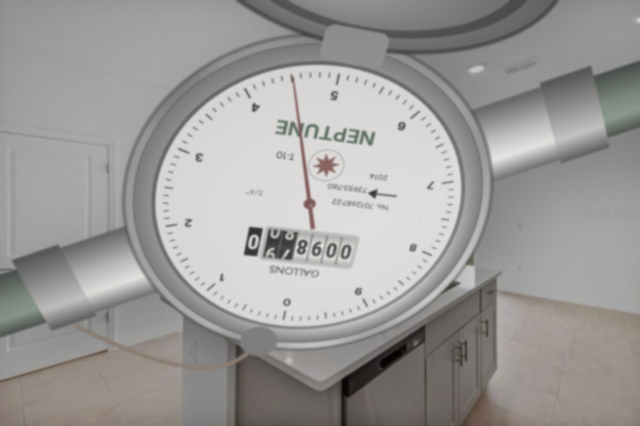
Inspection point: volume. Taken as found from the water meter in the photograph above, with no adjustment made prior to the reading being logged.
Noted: 98794.5 gal
